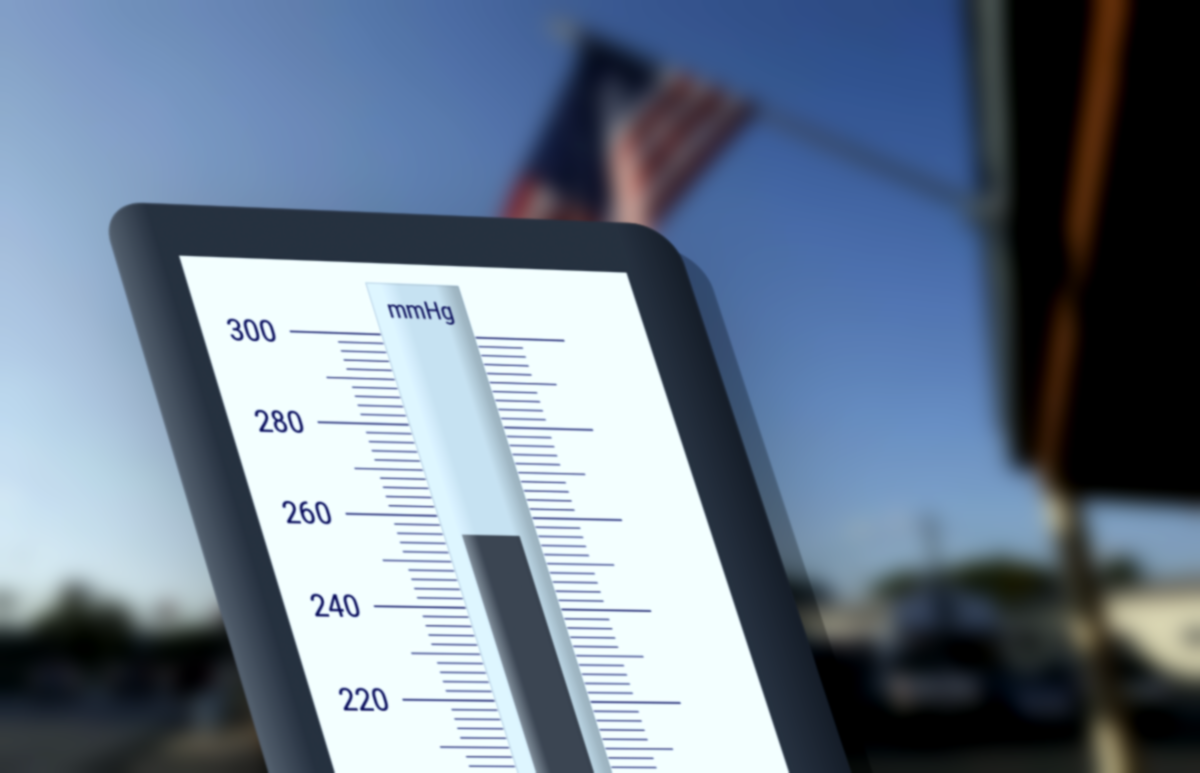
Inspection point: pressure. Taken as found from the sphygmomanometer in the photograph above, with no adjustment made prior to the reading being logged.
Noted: 256 mmHg
